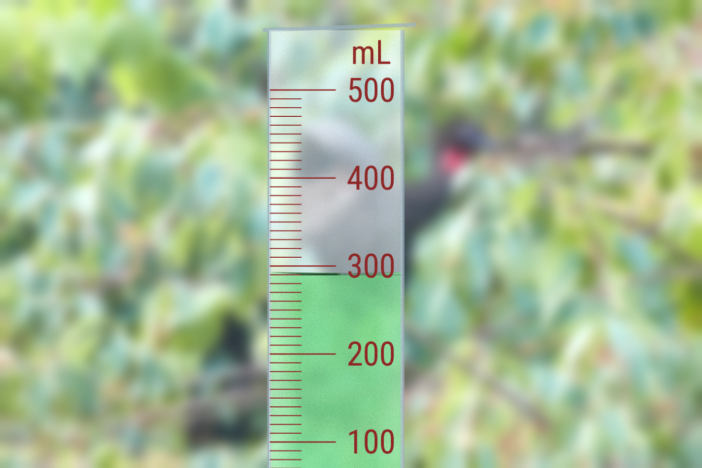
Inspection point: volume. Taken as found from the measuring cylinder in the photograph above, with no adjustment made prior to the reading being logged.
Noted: 290 mL
